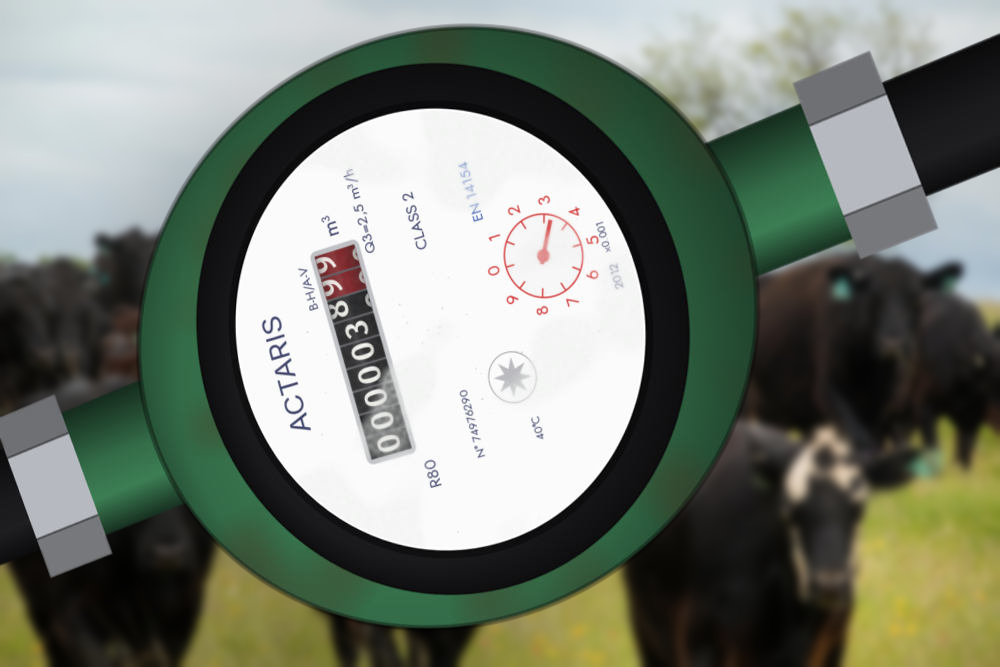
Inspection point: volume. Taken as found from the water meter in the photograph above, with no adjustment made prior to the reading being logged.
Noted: 38.993 m³
